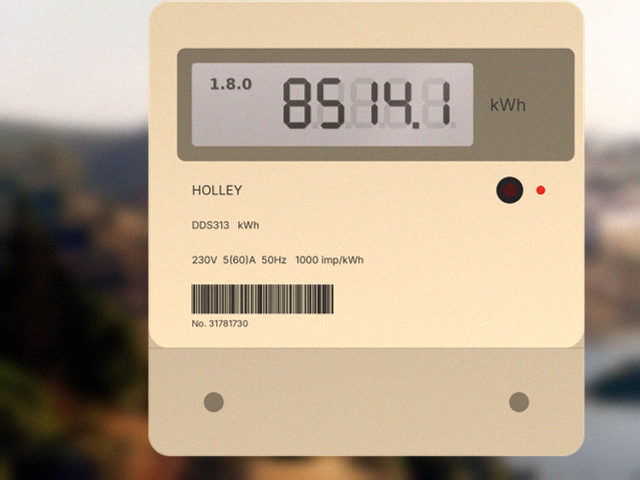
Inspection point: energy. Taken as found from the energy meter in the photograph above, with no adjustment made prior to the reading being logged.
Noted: 8514.1 kWh
